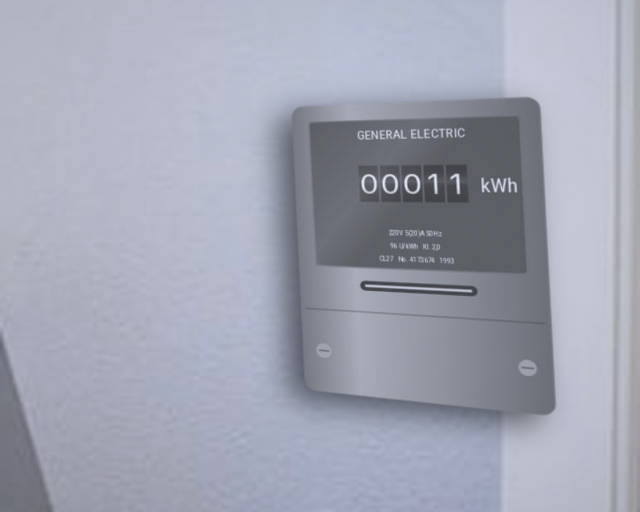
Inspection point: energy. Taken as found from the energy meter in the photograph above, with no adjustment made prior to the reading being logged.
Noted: 11 kWh
